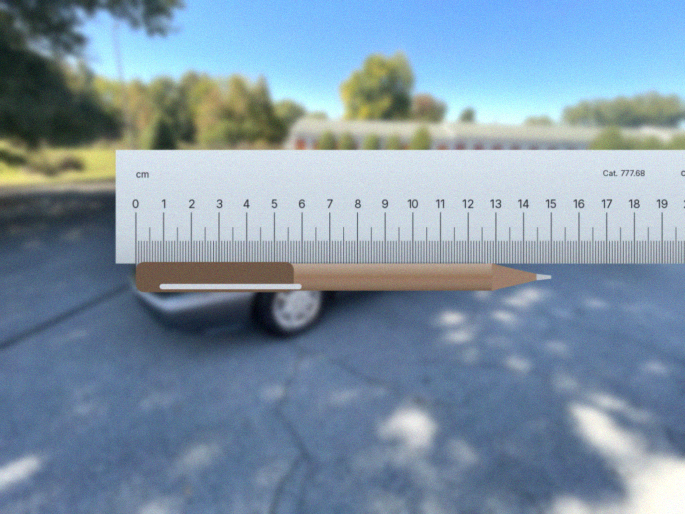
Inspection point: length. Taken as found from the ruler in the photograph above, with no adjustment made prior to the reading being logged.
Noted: 15 cm
